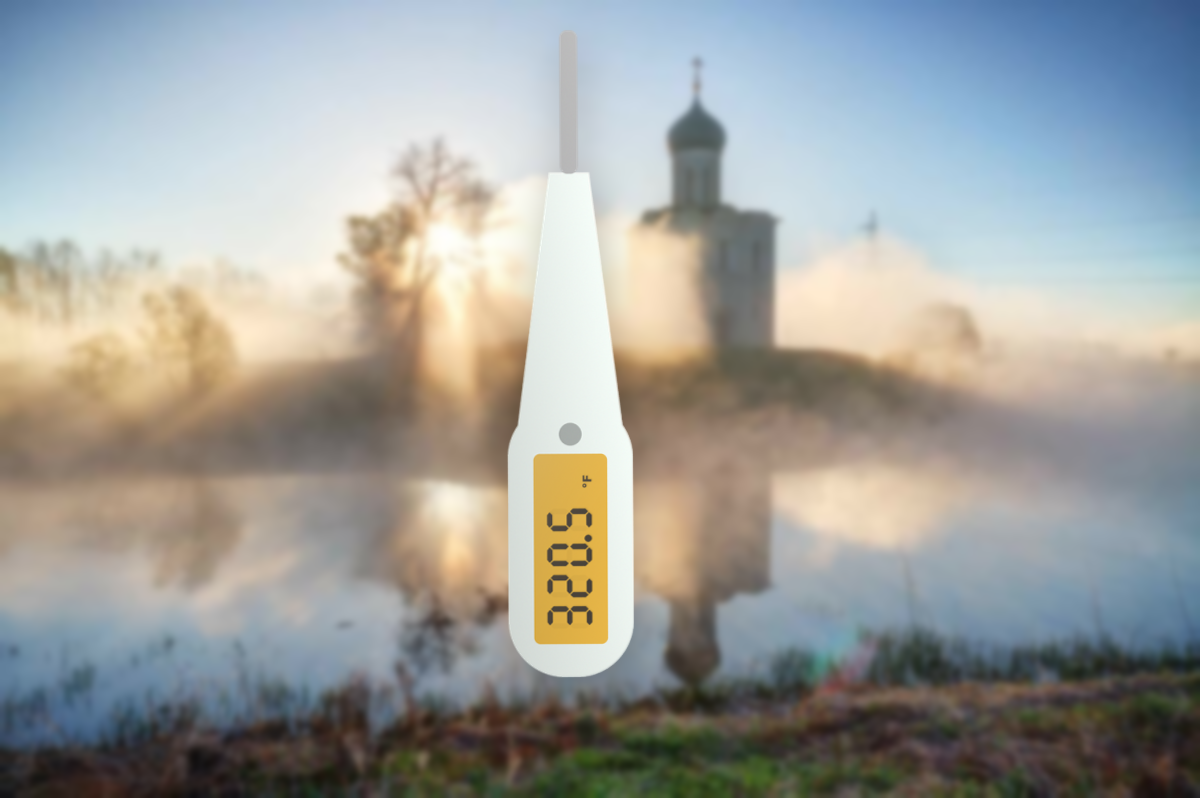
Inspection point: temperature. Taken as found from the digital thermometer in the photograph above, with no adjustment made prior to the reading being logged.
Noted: 320.5 °F
